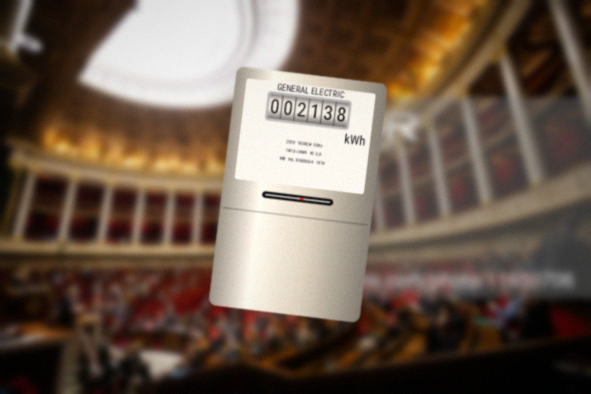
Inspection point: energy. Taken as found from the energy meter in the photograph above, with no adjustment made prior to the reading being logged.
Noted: 2138 kWh
